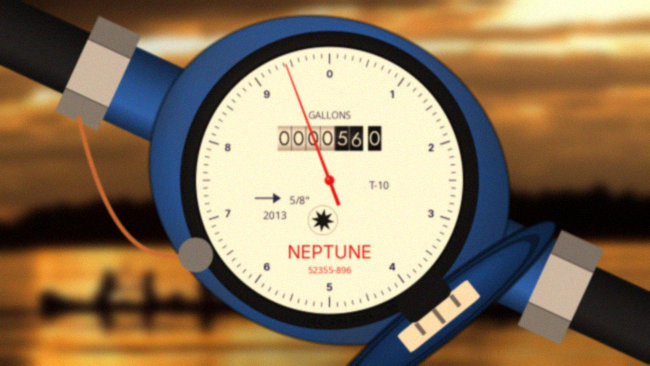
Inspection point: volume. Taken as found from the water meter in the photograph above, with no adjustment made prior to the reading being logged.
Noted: 559.4 gal
